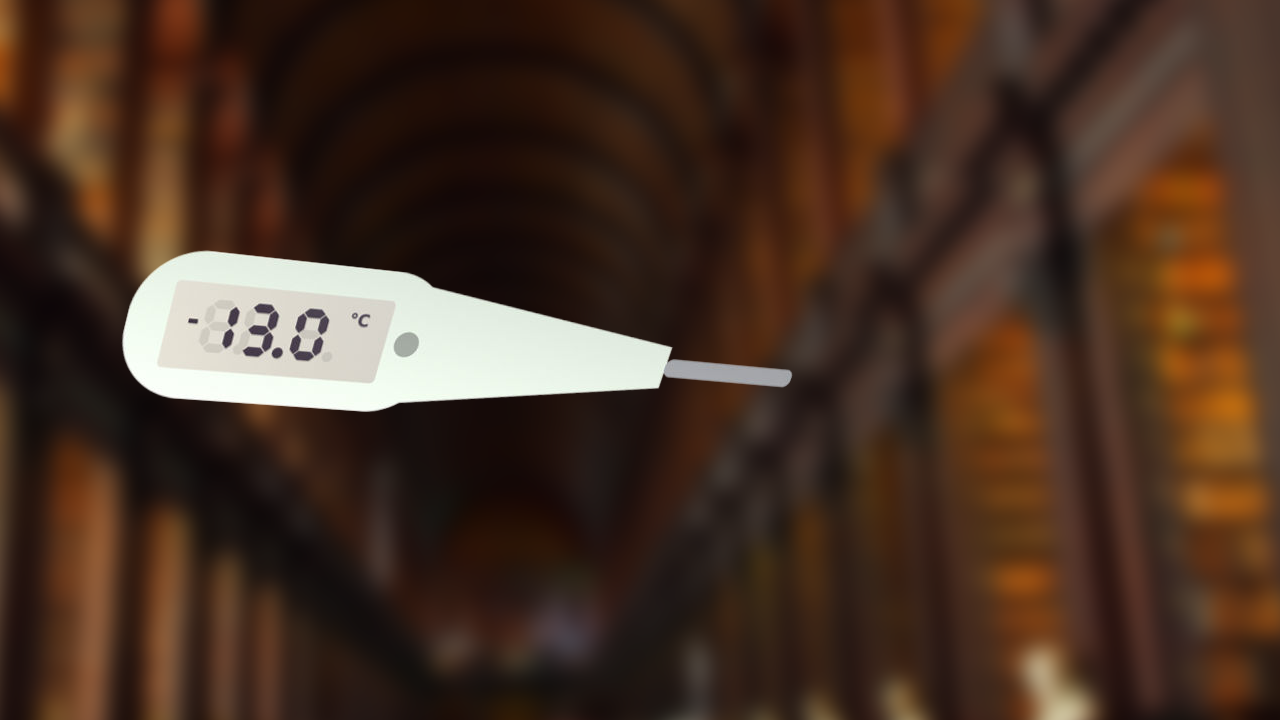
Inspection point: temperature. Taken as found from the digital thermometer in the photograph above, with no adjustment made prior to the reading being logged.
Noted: -13.0 °C
